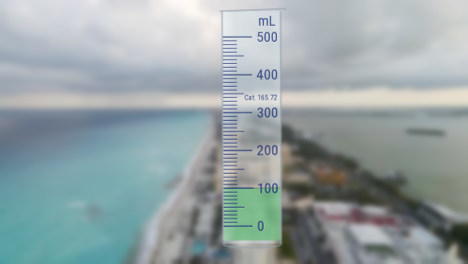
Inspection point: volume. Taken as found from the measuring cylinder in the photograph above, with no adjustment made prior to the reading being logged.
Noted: 100 mL
